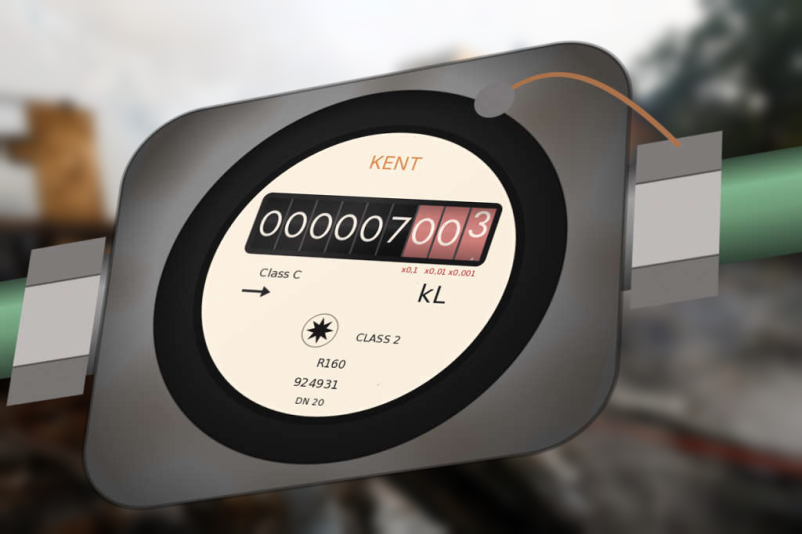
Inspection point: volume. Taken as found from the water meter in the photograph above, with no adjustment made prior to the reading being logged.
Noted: 7.003 kL
